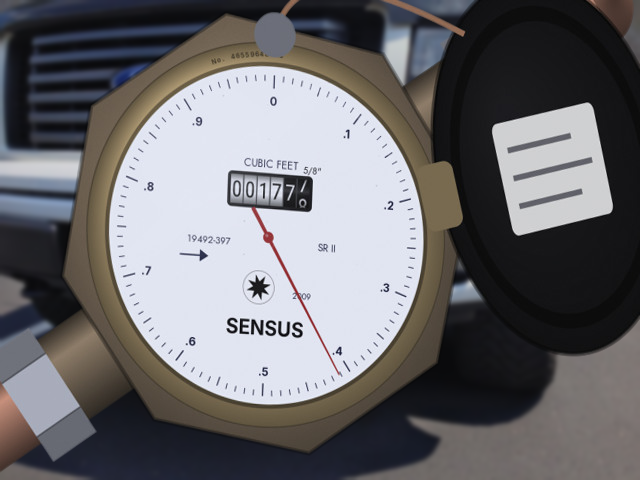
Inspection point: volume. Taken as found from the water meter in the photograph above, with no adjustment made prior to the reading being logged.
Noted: 1777.41 ft³
